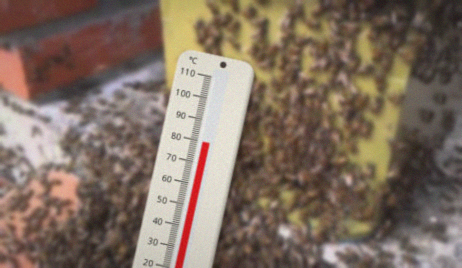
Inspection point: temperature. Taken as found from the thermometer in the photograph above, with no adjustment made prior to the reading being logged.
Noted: 80 °C
